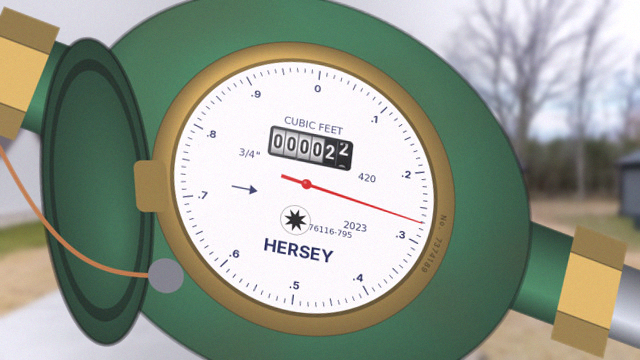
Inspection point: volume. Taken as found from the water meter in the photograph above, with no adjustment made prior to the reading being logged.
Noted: 22.27 ft³
